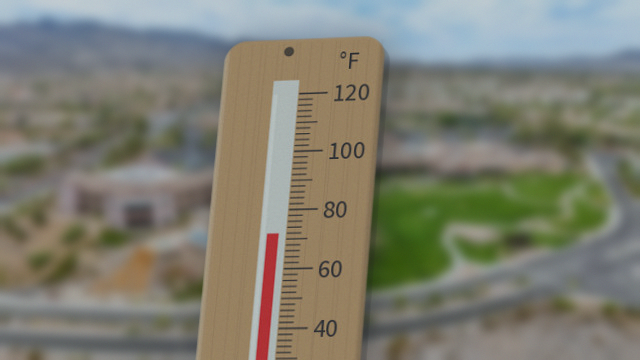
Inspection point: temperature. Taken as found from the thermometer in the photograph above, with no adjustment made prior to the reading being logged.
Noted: 72 °F
